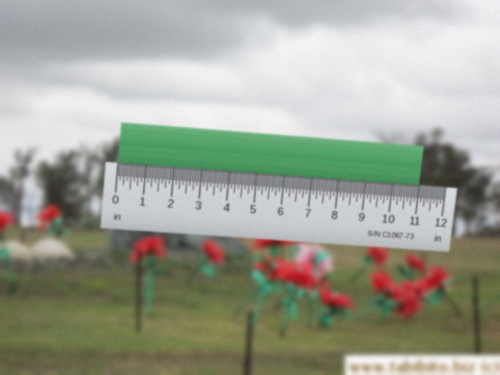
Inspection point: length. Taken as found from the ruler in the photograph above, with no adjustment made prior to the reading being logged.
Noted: 11 in
